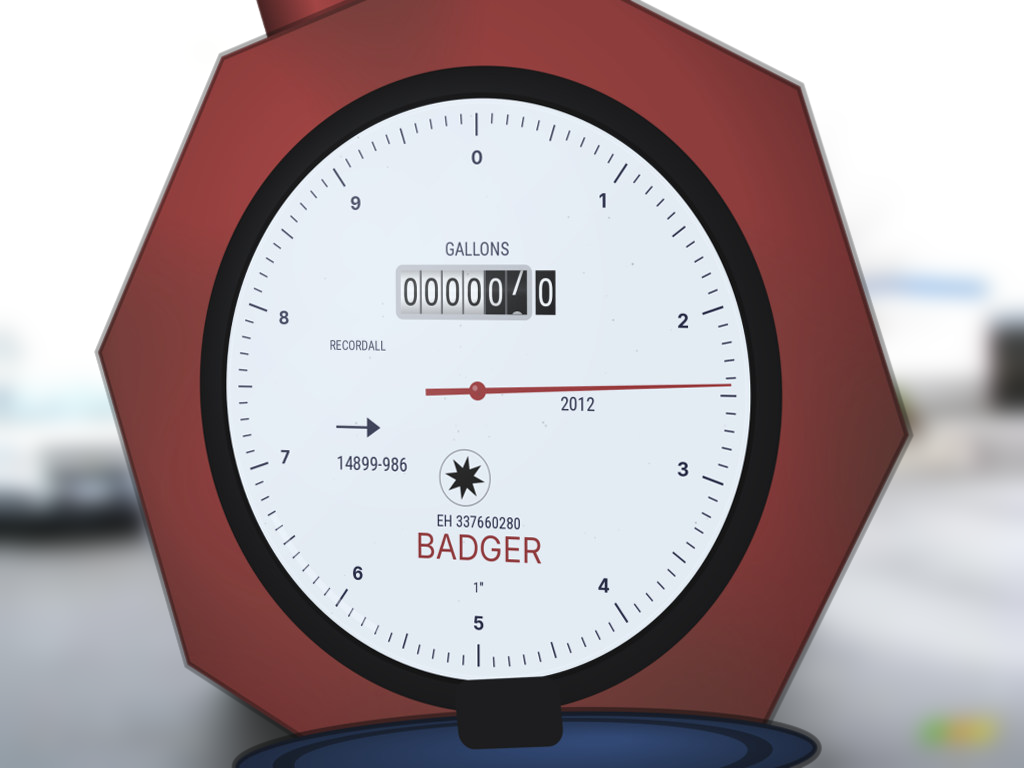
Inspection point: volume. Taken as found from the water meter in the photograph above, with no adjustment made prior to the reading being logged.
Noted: 72.4 gal
